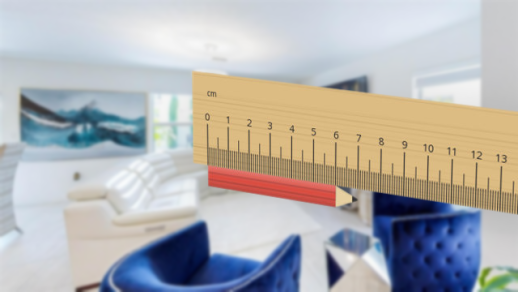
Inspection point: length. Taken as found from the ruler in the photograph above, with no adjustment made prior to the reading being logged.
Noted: 7 cm
